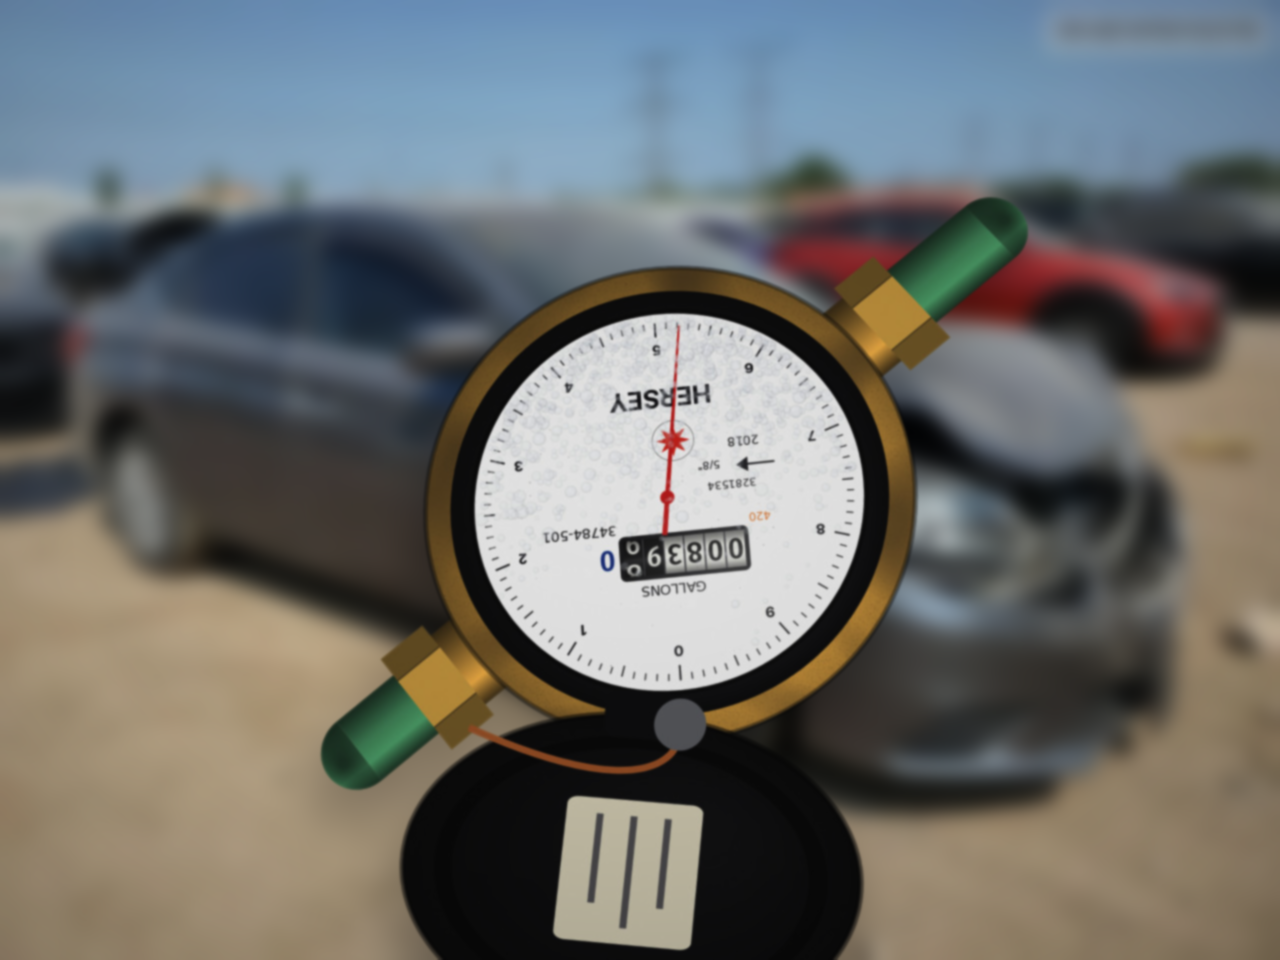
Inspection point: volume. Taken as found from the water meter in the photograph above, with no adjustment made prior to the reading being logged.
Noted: 83985.2 gal
